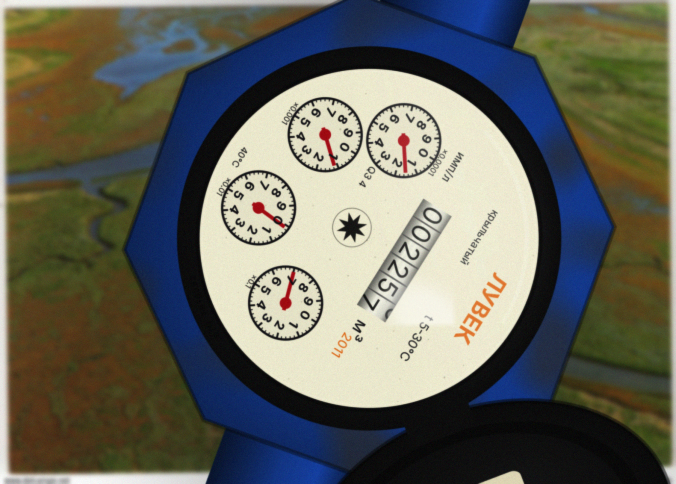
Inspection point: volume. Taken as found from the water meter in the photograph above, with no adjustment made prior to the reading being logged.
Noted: 2256.7011 m³
